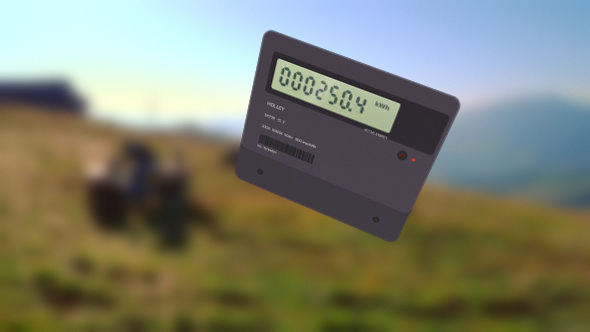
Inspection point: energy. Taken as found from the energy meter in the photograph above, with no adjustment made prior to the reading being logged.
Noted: 250.4 kWh
